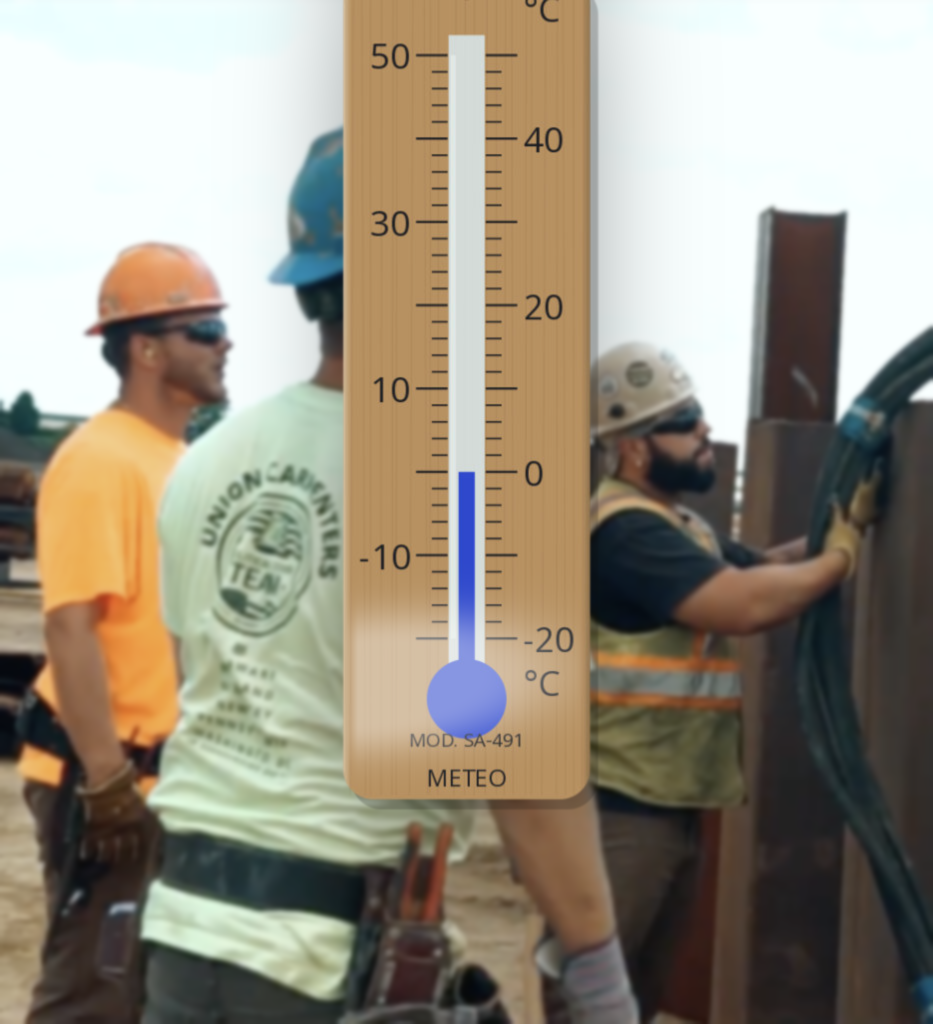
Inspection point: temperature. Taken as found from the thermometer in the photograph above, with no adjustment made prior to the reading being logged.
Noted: 0 °C
